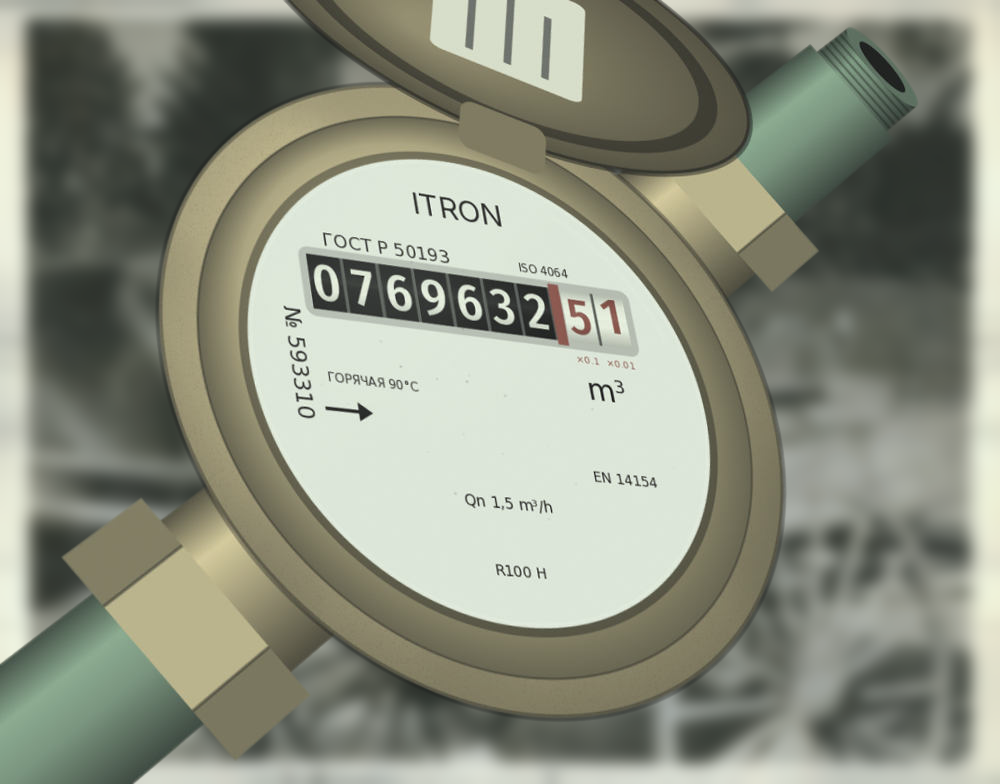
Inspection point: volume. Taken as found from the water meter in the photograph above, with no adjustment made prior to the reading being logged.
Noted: 769632.51 m³
